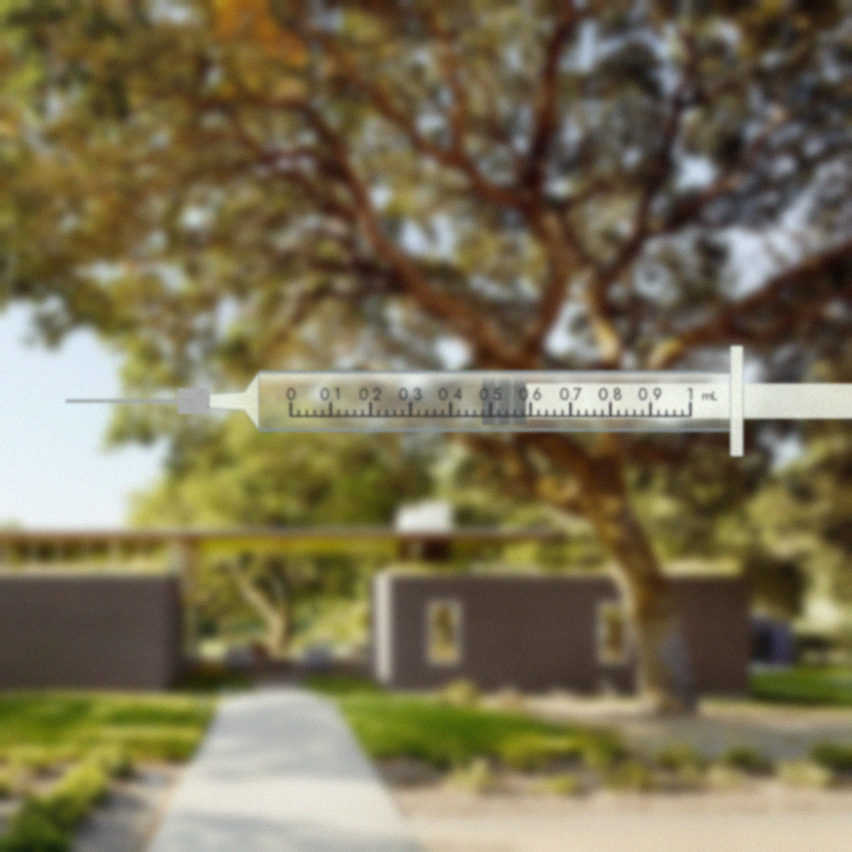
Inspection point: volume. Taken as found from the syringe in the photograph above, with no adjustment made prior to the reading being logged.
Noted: 0.48 mL
